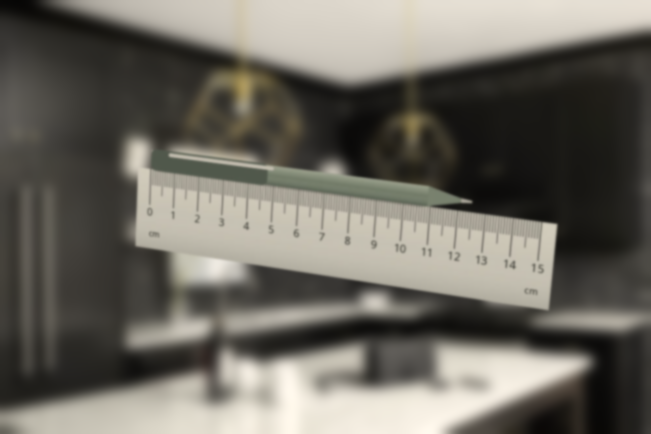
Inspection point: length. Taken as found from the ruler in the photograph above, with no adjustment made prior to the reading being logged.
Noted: 12.5 cm
